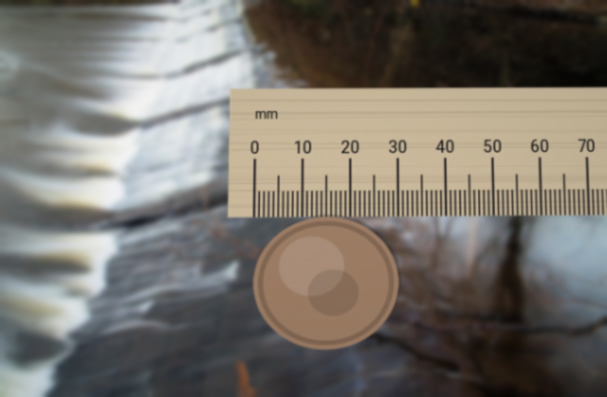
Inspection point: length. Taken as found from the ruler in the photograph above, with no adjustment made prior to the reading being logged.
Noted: 30 mm
